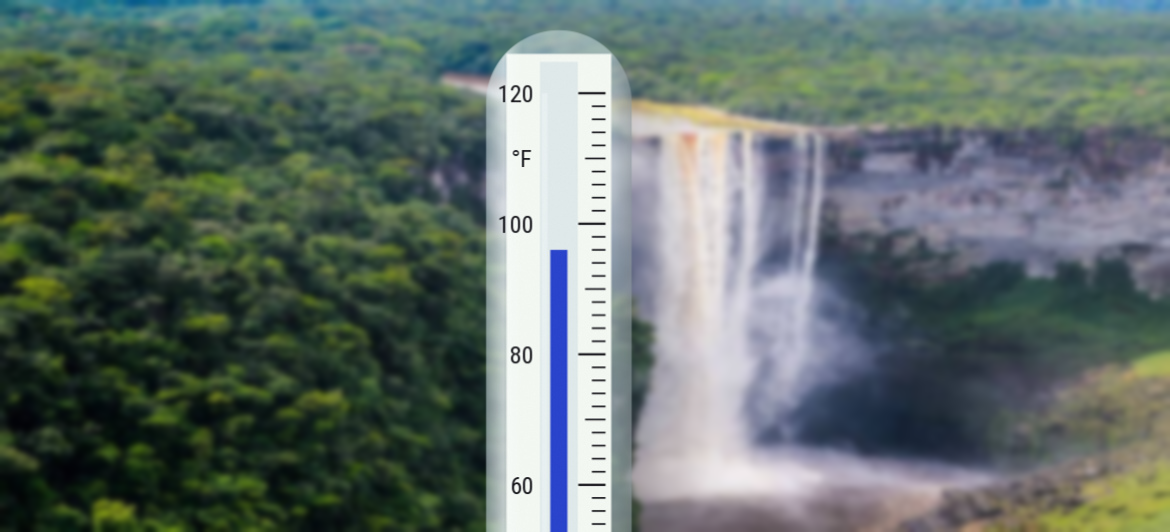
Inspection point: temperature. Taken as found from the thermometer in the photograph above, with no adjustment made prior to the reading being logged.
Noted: 96 °F
